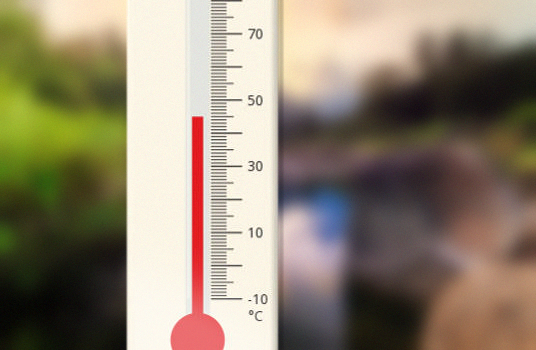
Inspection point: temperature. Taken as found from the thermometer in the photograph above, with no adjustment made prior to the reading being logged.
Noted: 45 °C
